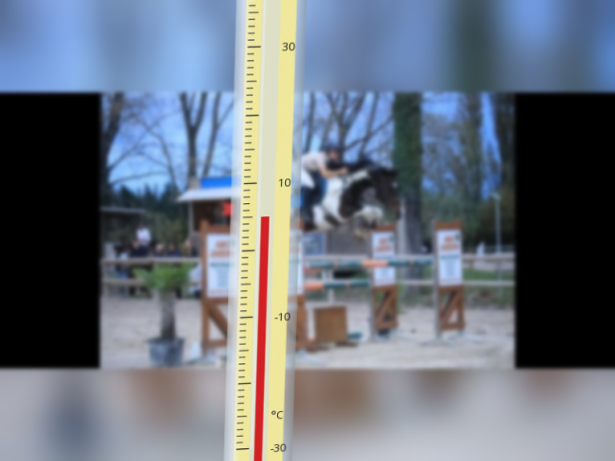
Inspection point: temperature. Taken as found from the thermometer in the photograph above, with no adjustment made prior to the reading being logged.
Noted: 5 °C
